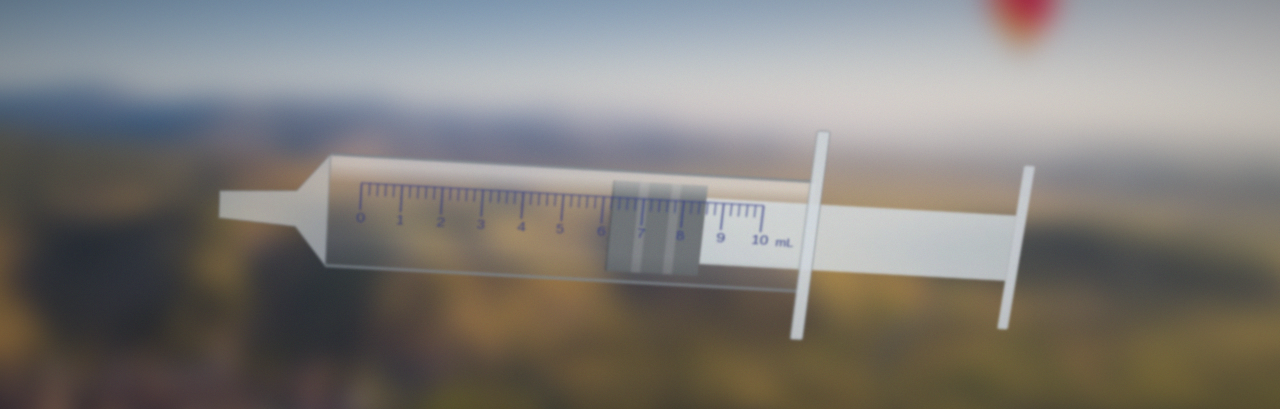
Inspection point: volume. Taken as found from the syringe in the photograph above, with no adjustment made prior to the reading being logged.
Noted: 6.2 mL
